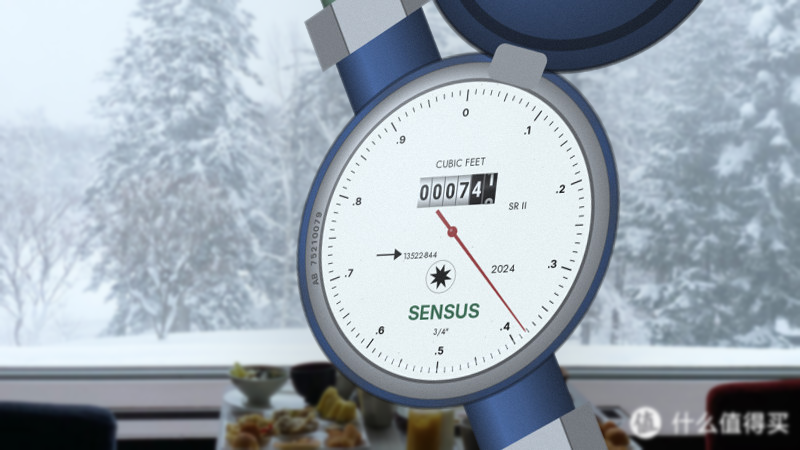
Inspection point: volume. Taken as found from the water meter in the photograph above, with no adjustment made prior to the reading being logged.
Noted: 741.38 ft³
